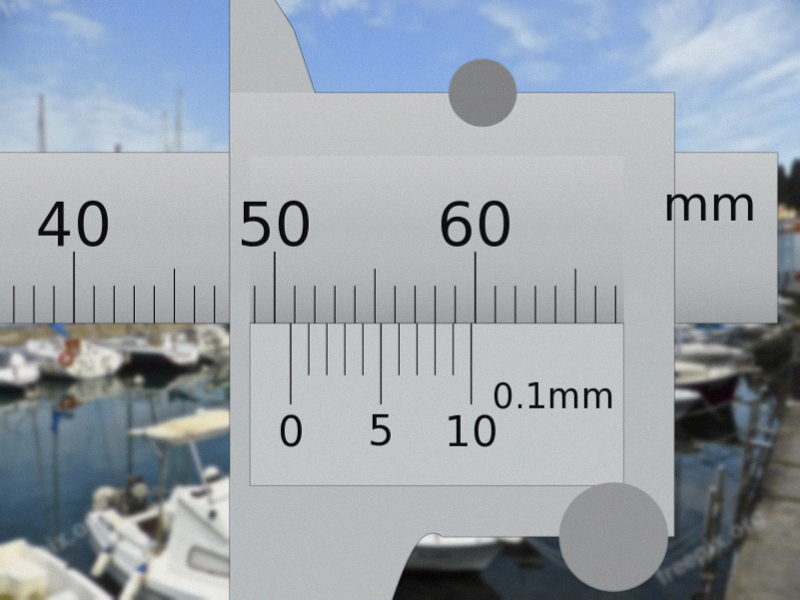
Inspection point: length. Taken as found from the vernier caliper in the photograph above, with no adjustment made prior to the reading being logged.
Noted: 50.8 mm
